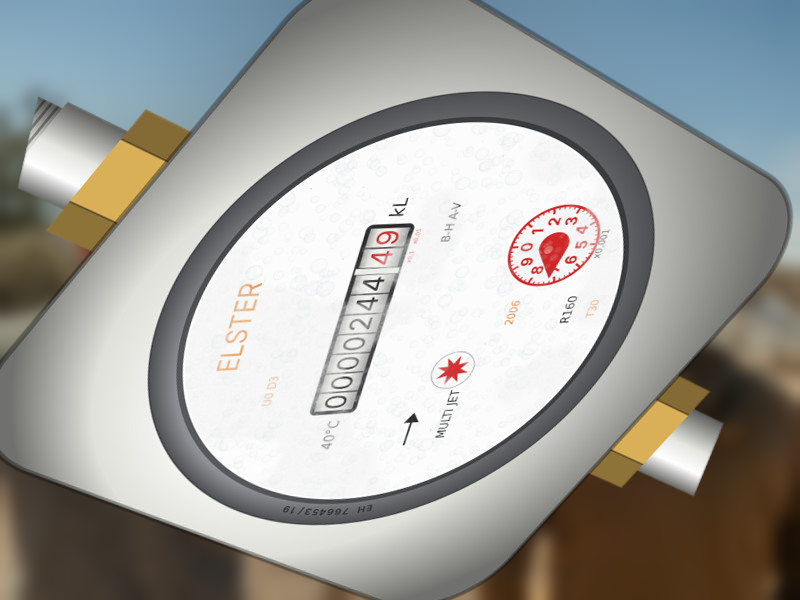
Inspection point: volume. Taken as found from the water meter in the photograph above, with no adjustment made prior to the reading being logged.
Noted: 244.497 kL
